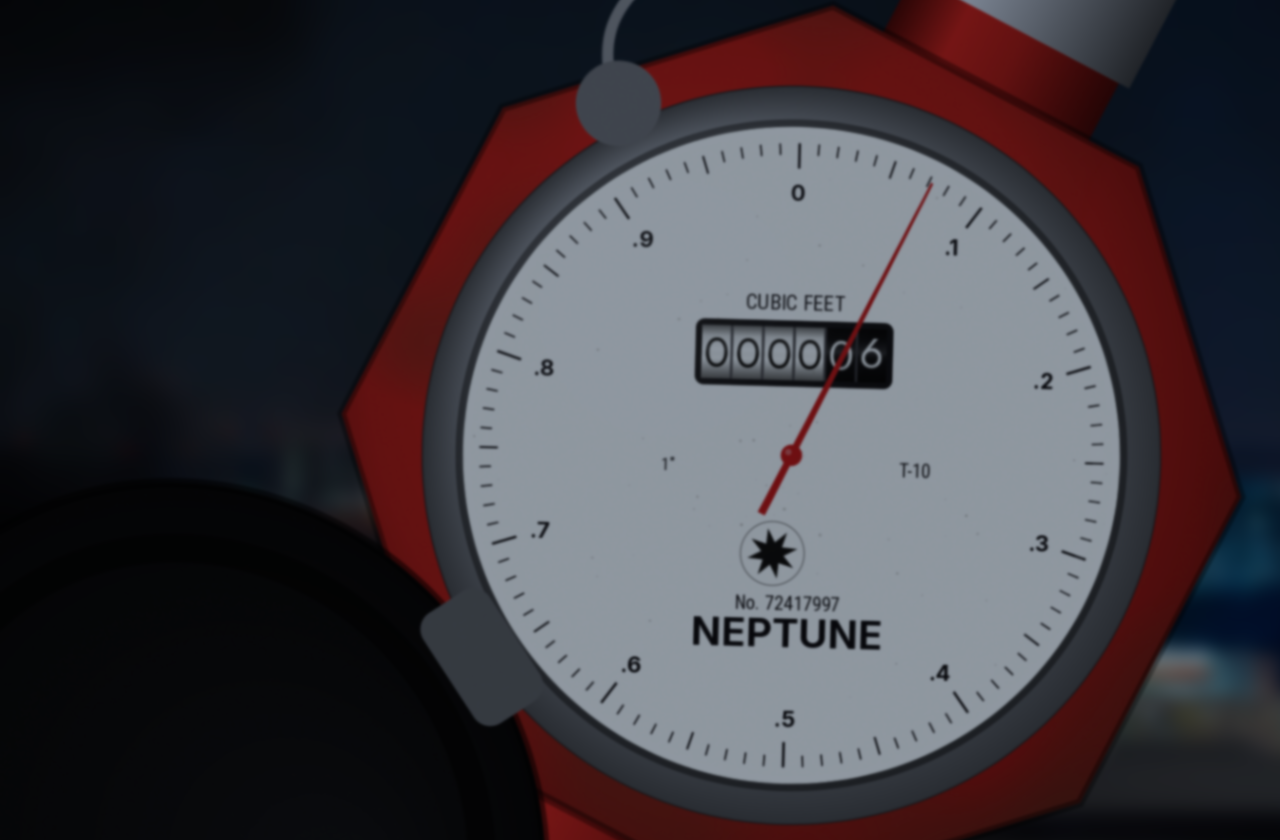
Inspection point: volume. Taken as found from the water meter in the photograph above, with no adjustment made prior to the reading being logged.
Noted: 6.07 ft³
